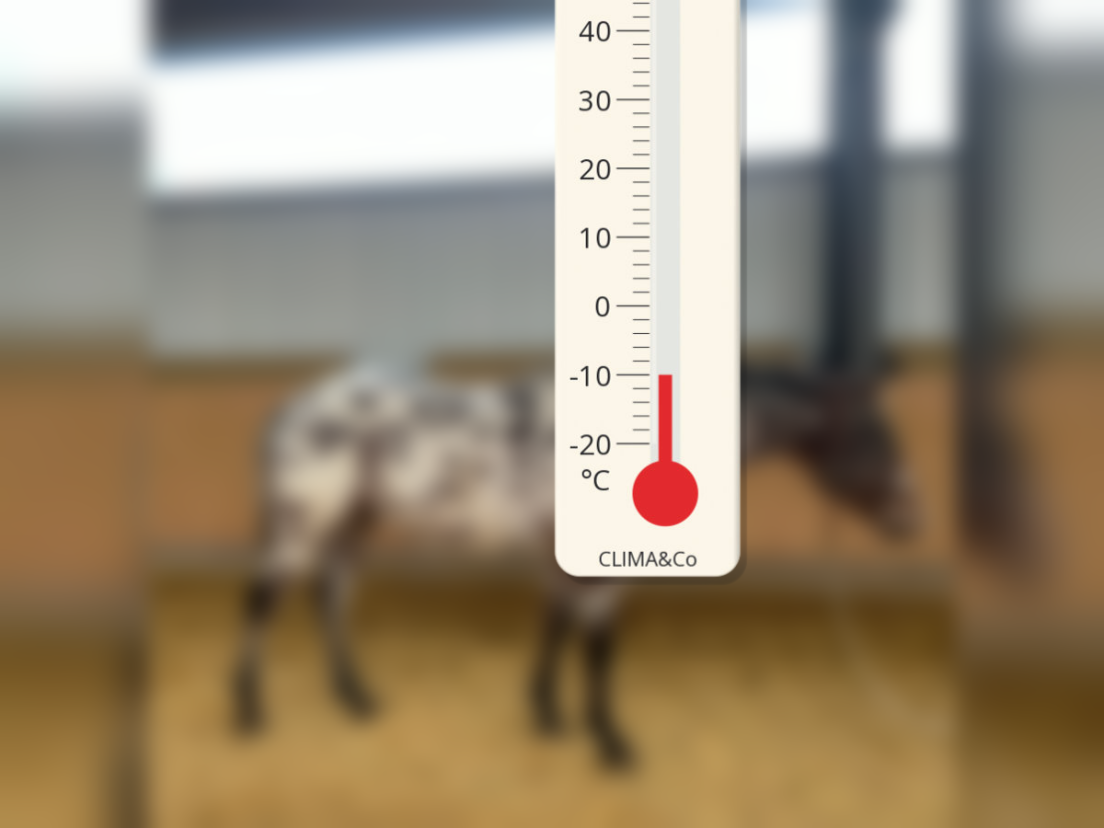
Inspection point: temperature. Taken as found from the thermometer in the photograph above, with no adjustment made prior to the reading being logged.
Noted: -10 °C
